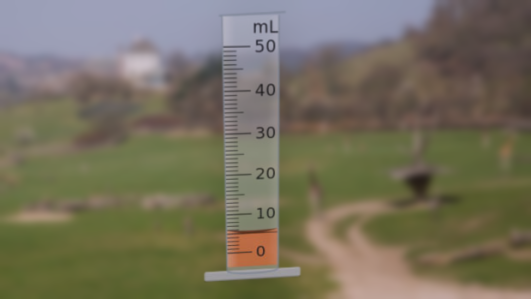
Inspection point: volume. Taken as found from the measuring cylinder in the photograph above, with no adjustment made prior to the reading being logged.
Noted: 5 mL
